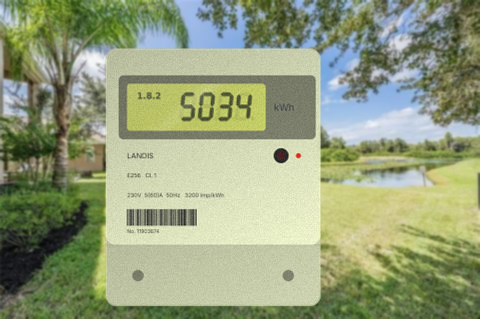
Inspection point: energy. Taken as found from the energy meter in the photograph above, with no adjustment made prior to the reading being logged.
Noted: 5034 kWh
